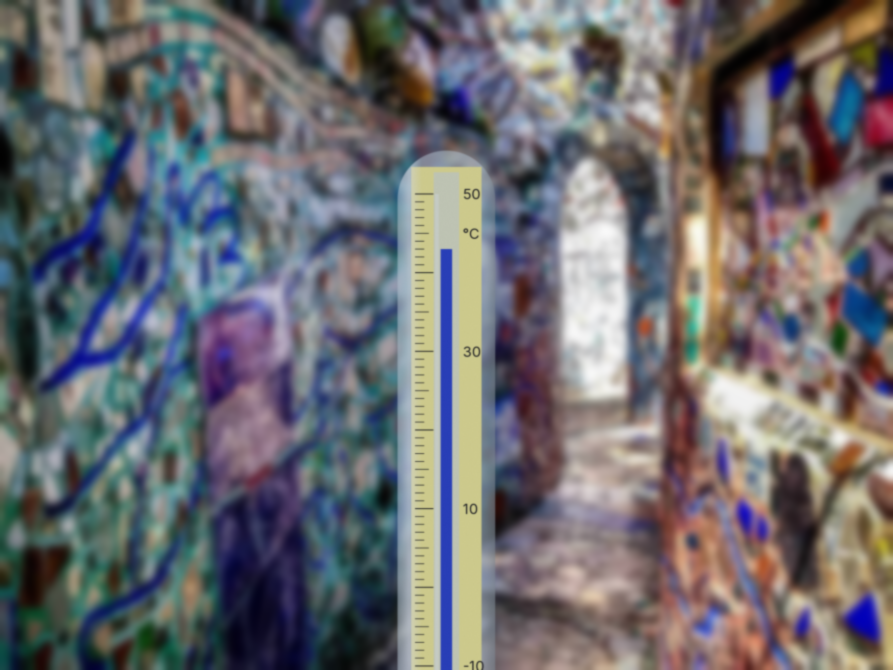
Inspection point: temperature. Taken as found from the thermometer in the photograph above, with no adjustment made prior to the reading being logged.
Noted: 43 °C
